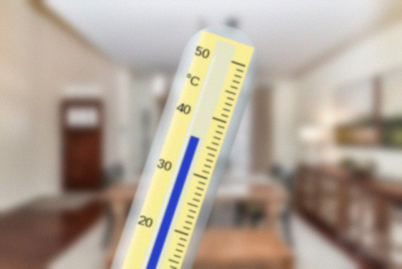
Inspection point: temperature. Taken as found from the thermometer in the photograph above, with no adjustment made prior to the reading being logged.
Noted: 36 °C
